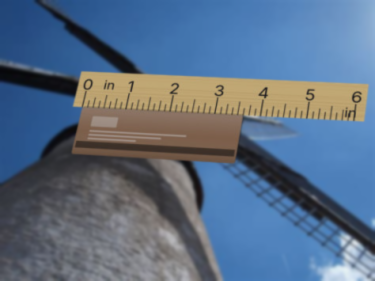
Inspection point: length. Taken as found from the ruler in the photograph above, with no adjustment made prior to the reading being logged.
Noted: 3.625 in
